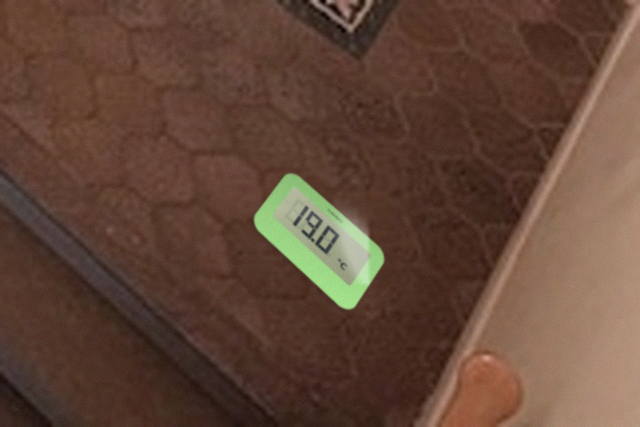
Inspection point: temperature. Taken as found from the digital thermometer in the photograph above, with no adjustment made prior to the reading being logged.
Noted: 19.0 °C
